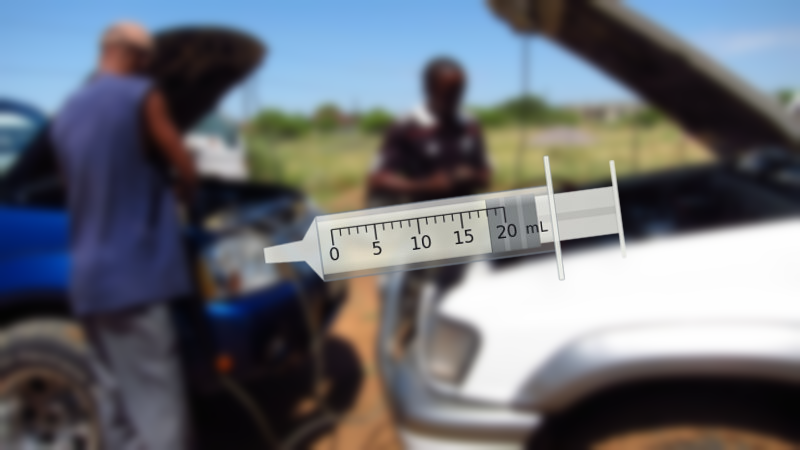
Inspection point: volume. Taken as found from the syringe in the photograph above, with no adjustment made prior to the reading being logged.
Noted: 18 mL
